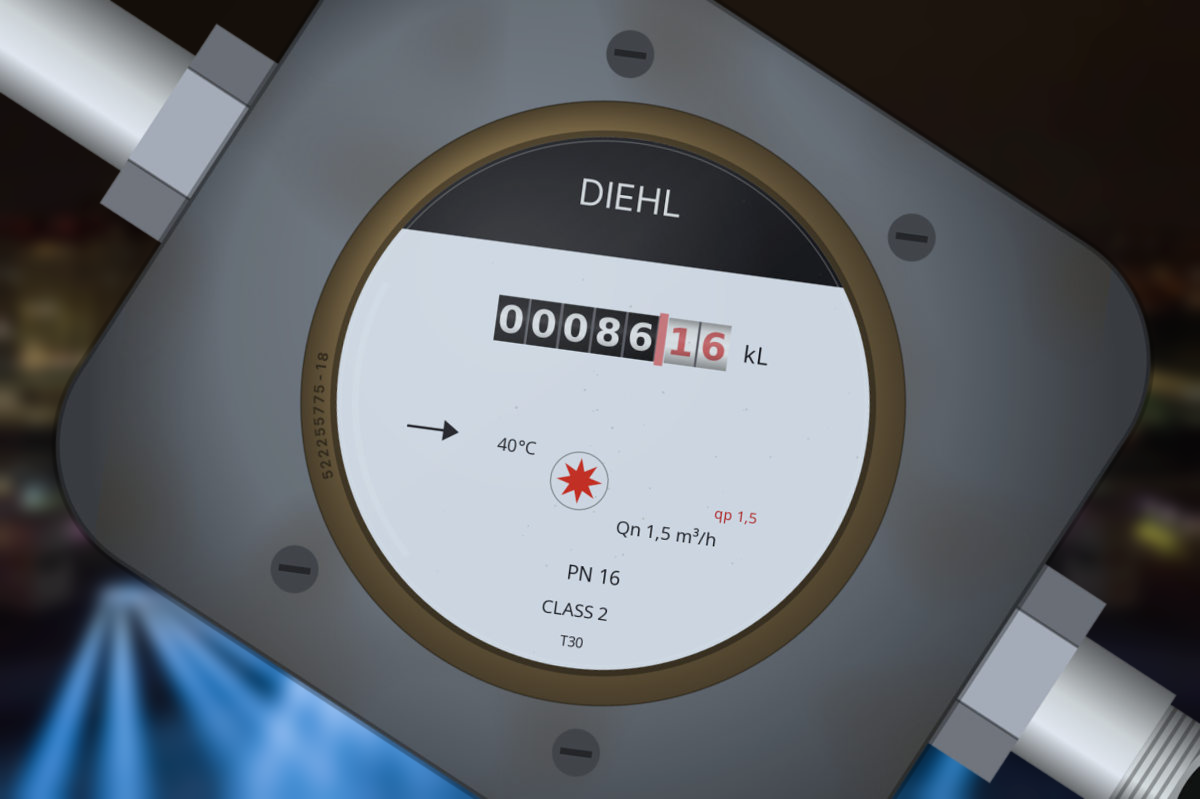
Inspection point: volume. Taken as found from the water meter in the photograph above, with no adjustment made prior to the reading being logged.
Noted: 86.16 kL
